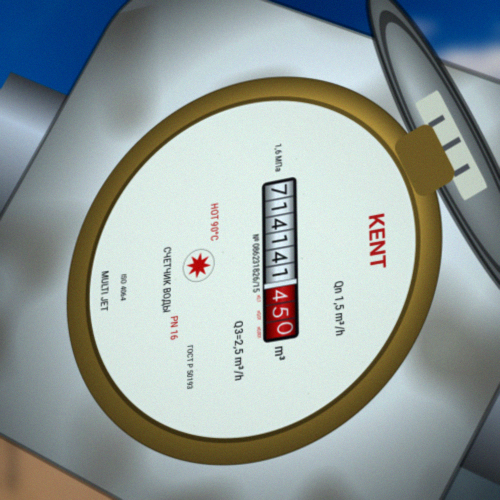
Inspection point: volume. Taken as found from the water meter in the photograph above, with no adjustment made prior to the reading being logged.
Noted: 714141.450 m³
